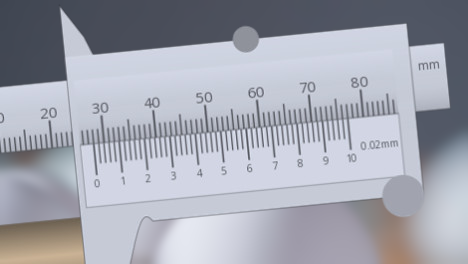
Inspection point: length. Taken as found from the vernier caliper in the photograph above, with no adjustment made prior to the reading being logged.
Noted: 28.0 mm
